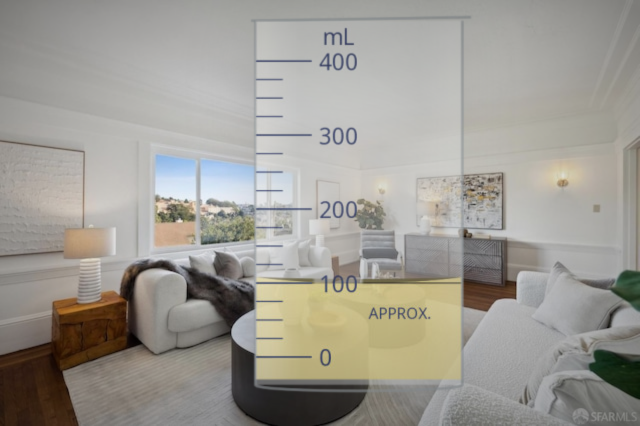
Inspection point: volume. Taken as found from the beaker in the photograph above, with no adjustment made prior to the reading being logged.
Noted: 100 mL
